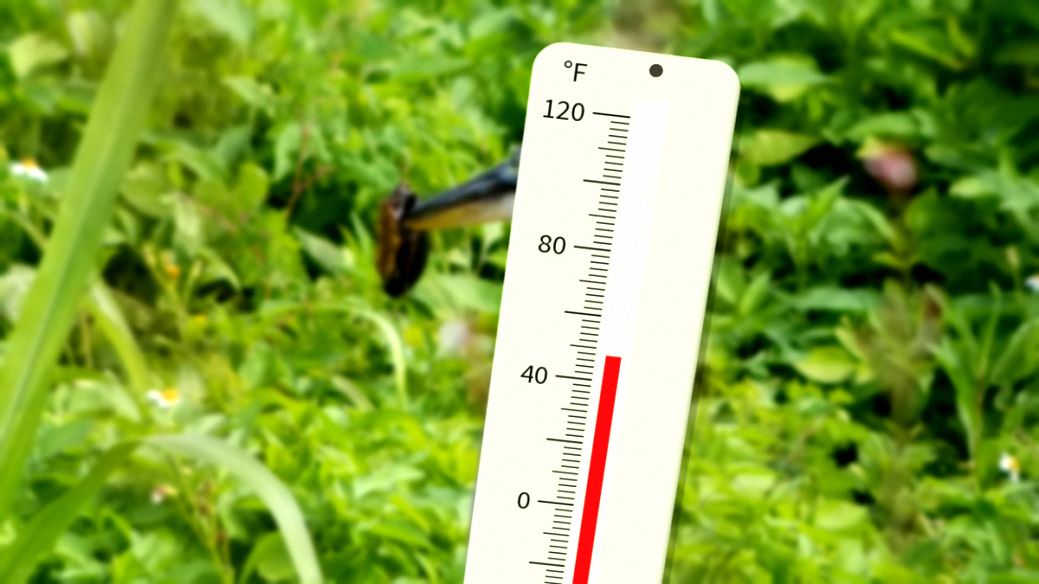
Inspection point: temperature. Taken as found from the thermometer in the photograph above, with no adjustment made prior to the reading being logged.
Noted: 48 °F
